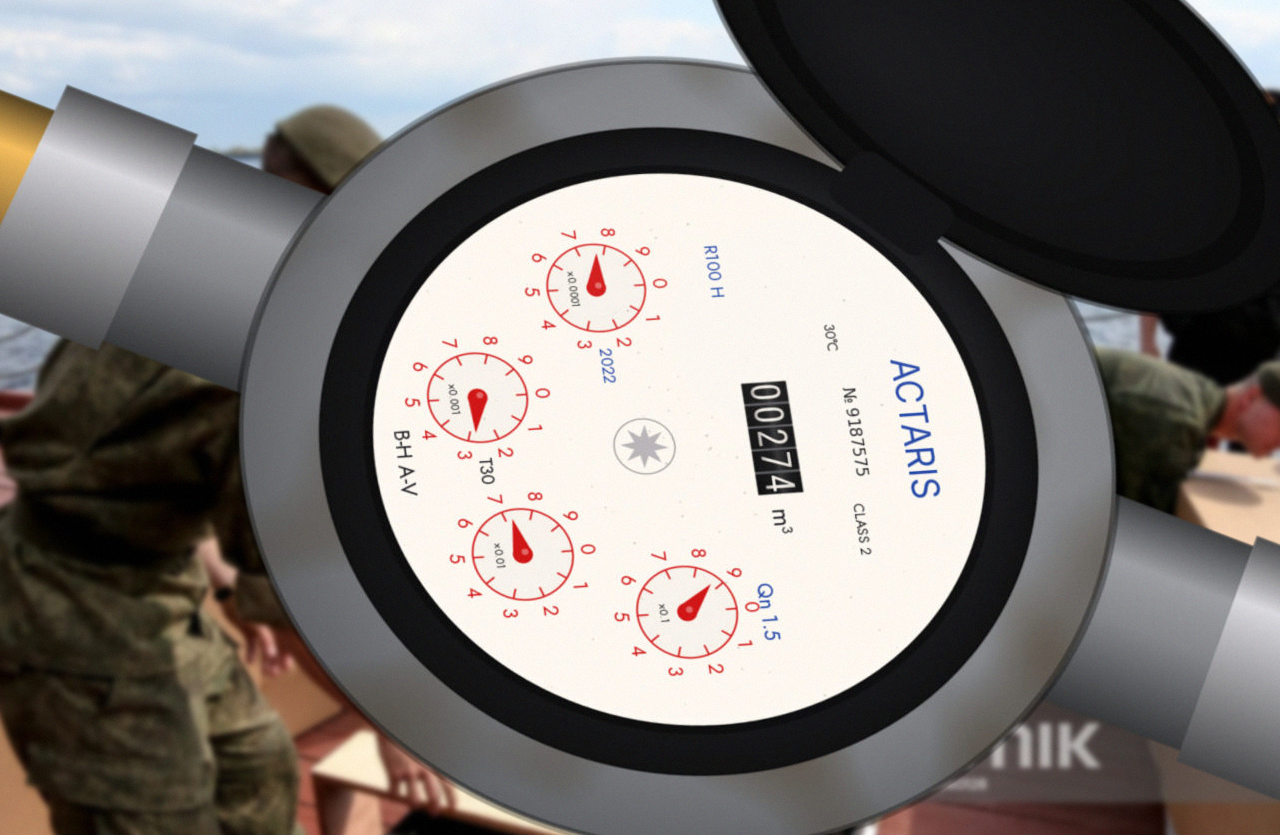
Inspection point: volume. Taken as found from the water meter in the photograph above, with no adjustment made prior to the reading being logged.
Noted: 274.8727 m³
